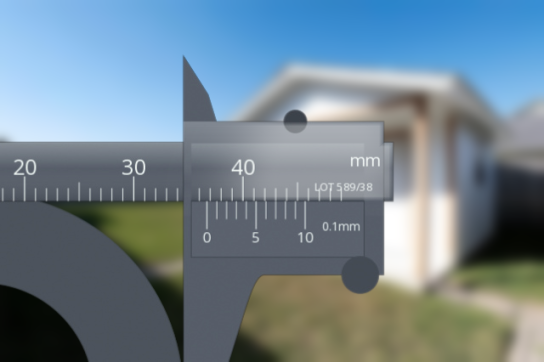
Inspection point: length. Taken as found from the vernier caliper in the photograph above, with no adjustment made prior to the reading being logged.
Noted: 36.7 mm
